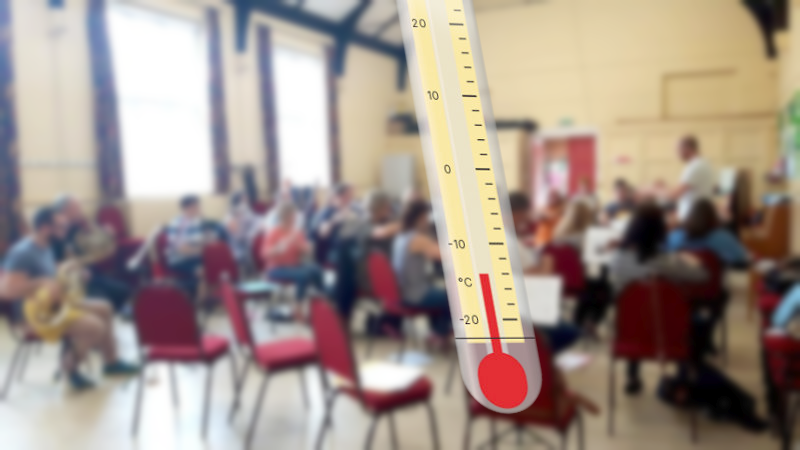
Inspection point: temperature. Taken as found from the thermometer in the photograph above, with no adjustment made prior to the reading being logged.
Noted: -14 °C
